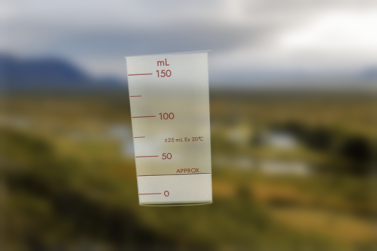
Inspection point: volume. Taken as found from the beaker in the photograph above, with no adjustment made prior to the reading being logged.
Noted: 25 mL
